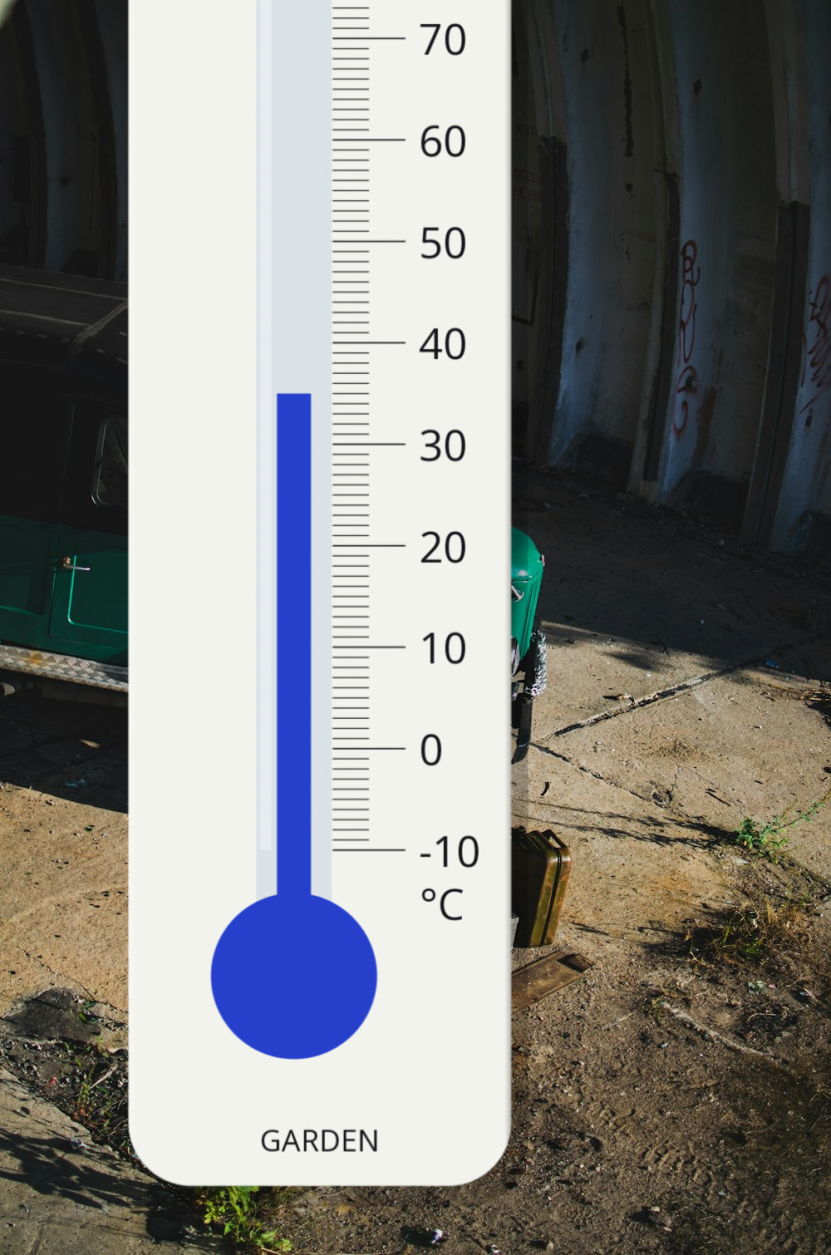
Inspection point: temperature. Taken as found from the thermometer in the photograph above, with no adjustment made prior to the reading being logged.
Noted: 35 °C
